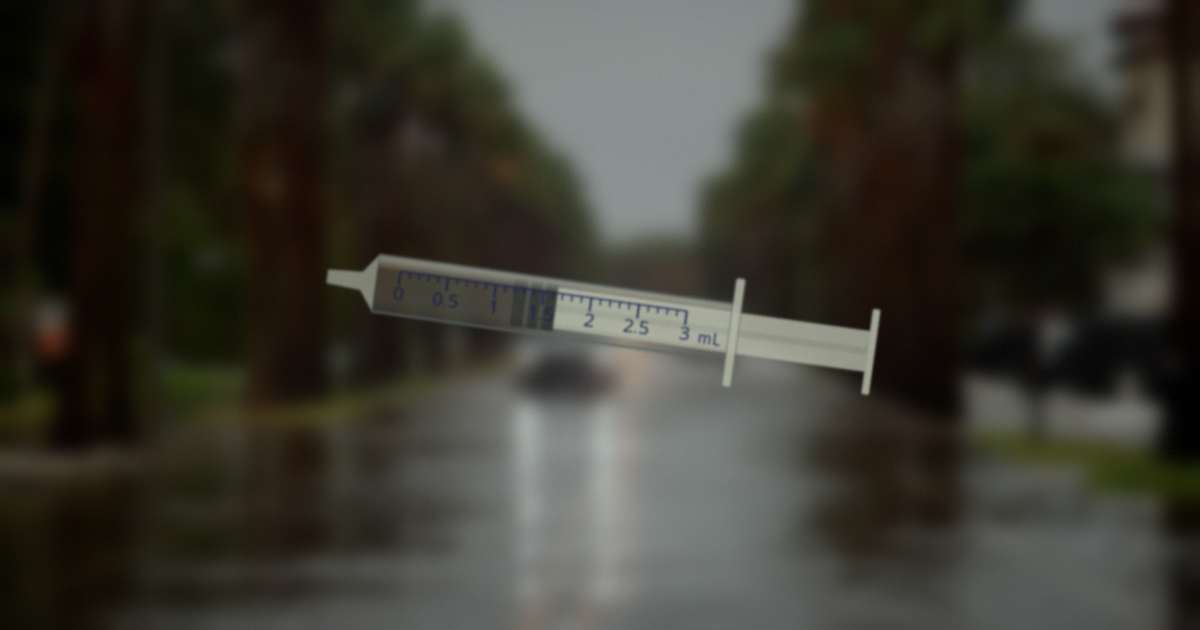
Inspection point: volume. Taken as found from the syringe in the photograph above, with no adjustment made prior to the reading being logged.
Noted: 1.2 mL
